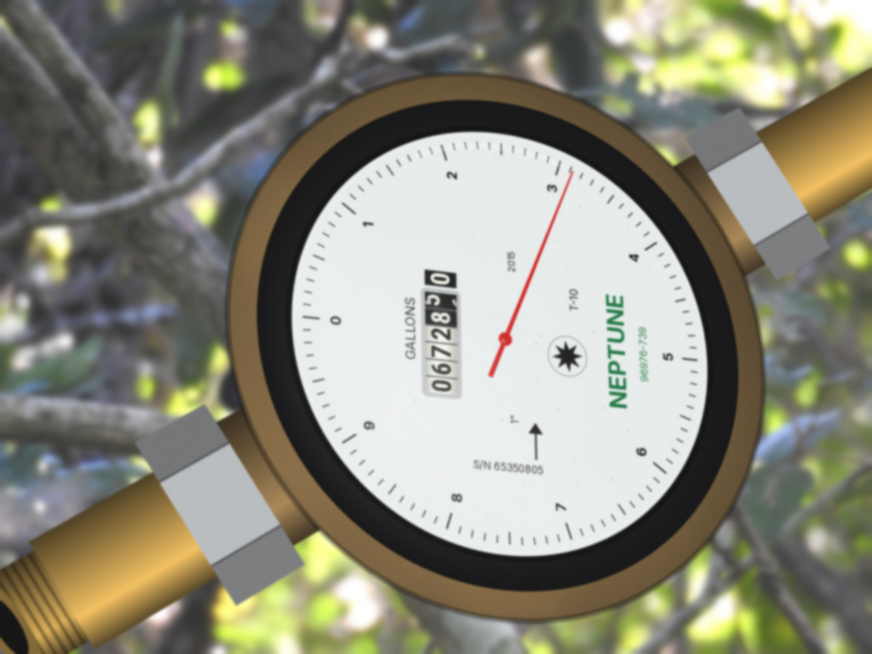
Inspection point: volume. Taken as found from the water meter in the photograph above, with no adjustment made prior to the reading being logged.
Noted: 672853.1 gal
